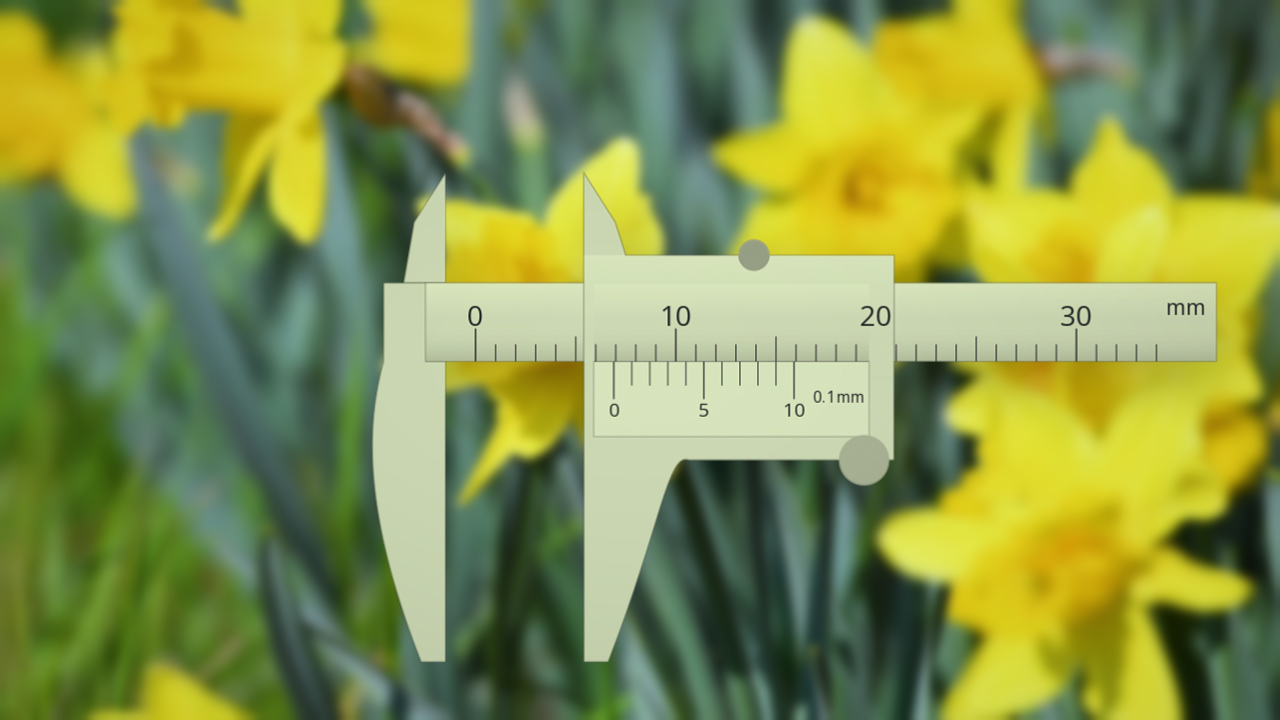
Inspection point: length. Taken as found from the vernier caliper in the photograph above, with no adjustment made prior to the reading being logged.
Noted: 6.9 mm
